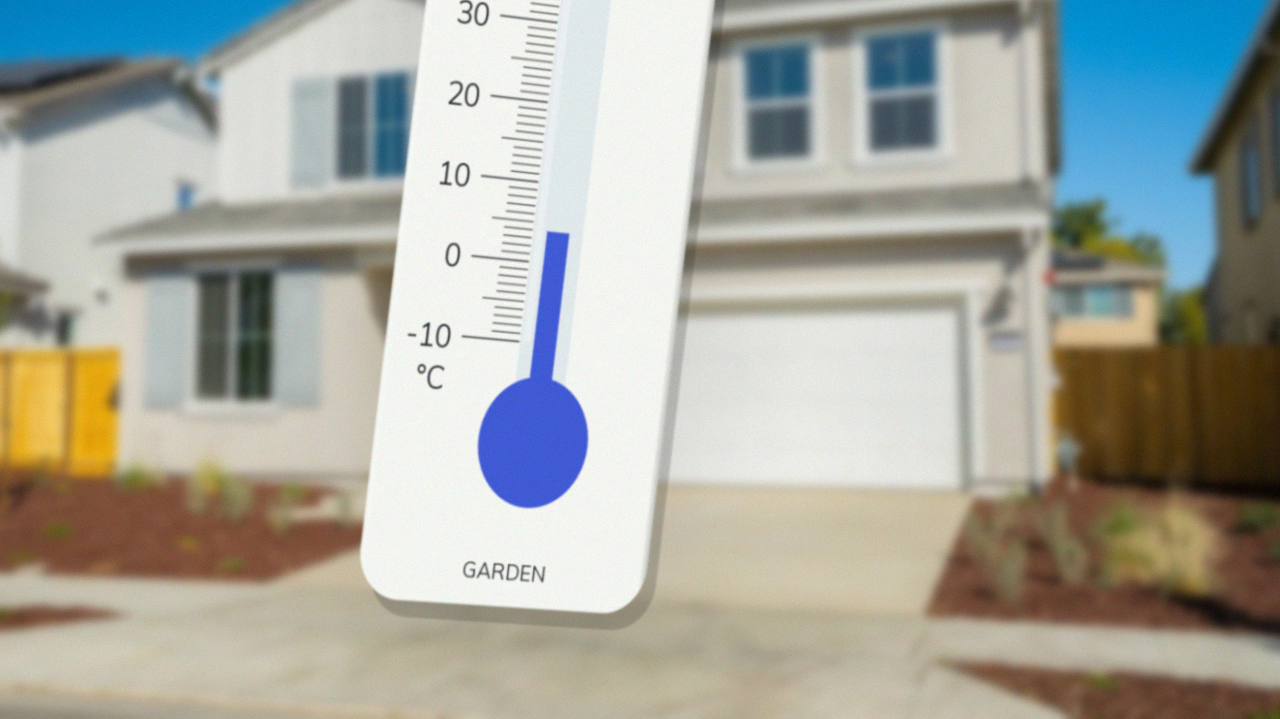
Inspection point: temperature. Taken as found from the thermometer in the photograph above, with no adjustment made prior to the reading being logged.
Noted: 4 °C
